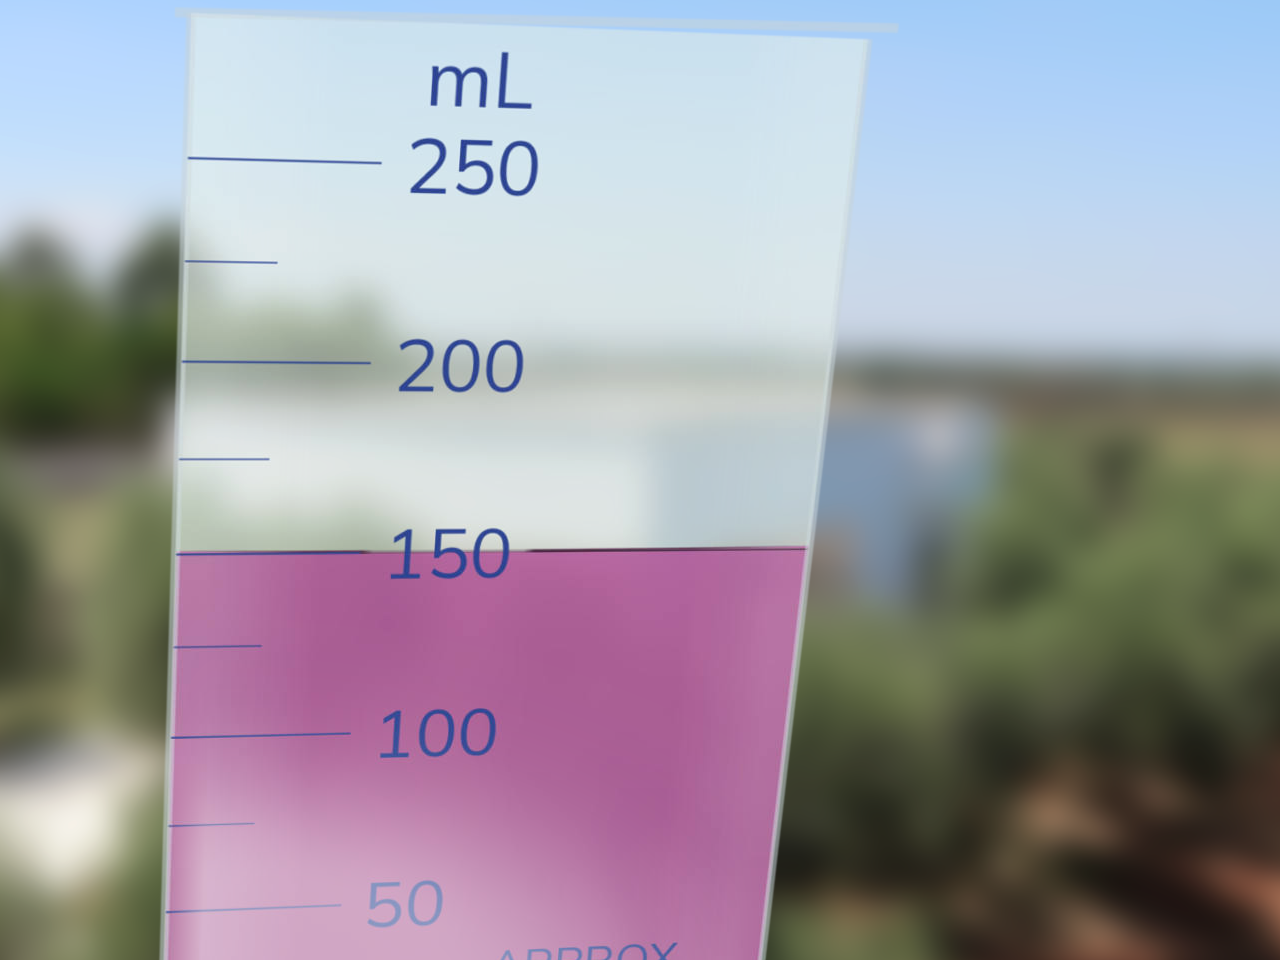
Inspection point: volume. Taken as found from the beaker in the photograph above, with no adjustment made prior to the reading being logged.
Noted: 150 mL
